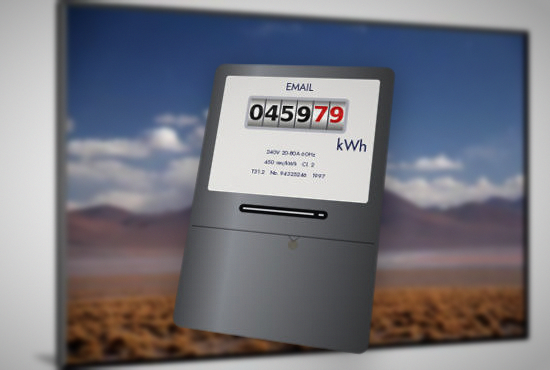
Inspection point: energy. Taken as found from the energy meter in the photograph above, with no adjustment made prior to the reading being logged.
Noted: 459.79 kWh
